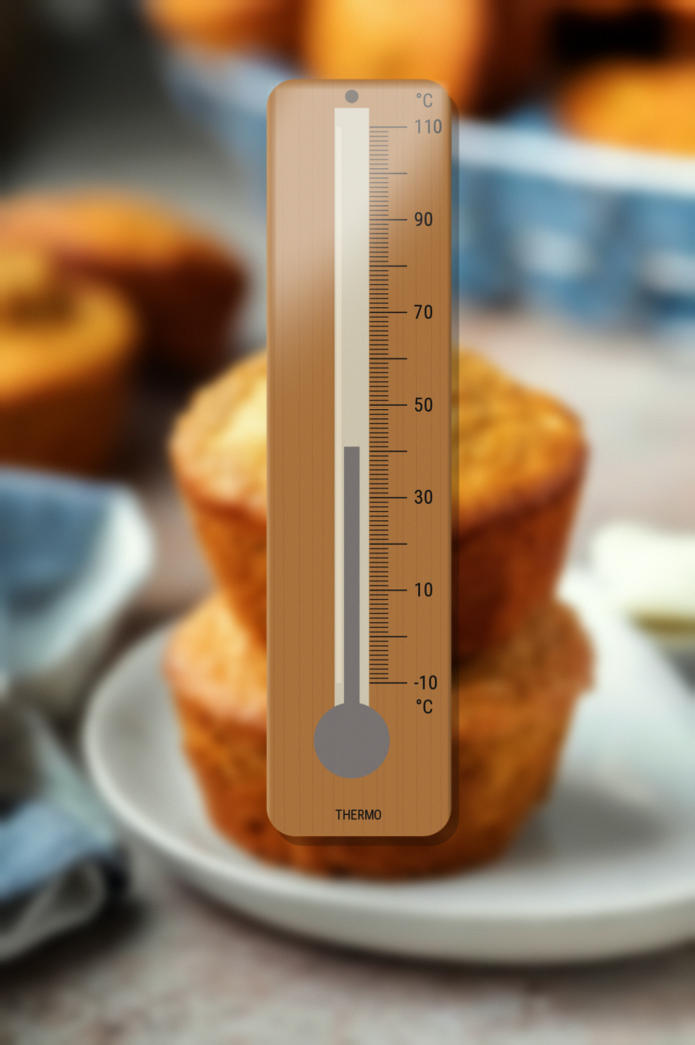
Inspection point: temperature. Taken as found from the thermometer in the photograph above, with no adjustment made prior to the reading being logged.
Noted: 41 °C
